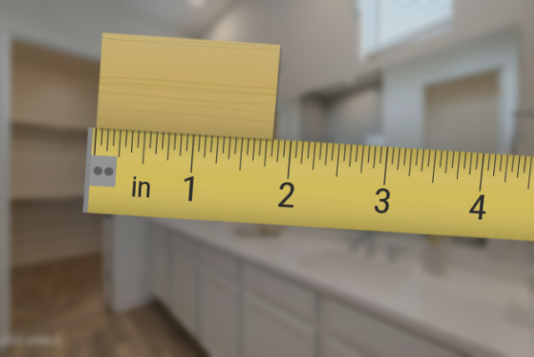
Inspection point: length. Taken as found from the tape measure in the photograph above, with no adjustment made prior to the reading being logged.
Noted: 1.8125 in
